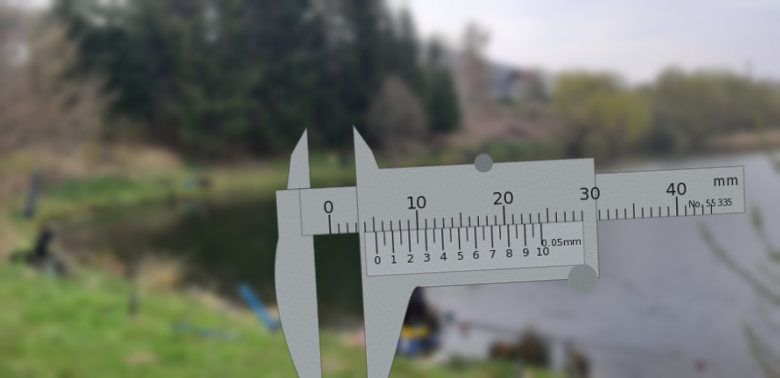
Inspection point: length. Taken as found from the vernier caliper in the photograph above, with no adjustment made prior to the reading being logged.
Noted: 5.2 mm
